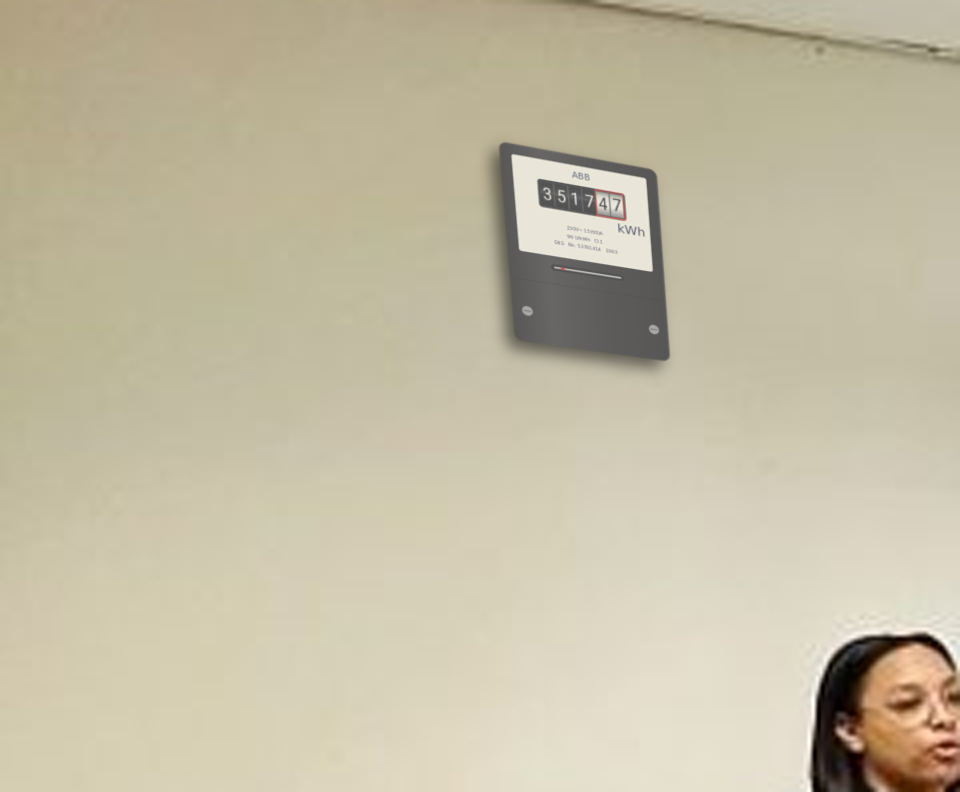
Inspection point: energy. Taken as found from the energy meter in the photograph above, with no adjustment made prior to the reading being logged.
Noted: 3517.47 kWh
